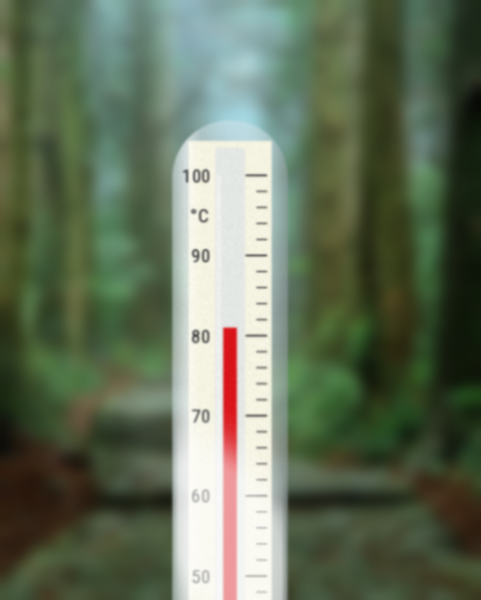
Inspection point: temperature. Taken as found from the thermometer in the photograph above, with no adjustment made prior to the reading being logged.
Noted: 81 °C
